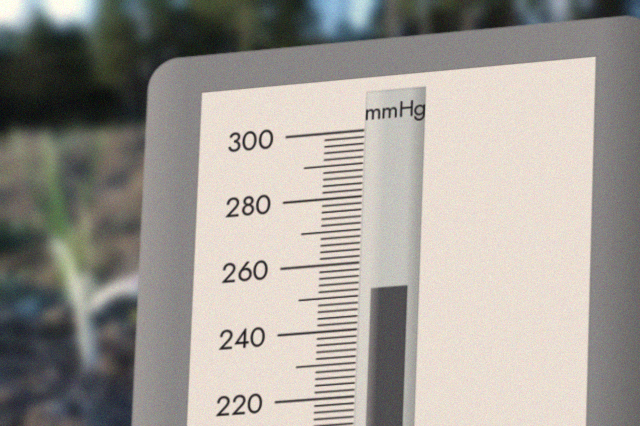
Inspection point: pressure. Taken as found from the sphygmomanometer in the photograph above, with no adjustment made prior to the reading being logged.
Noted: 252 mmHg
